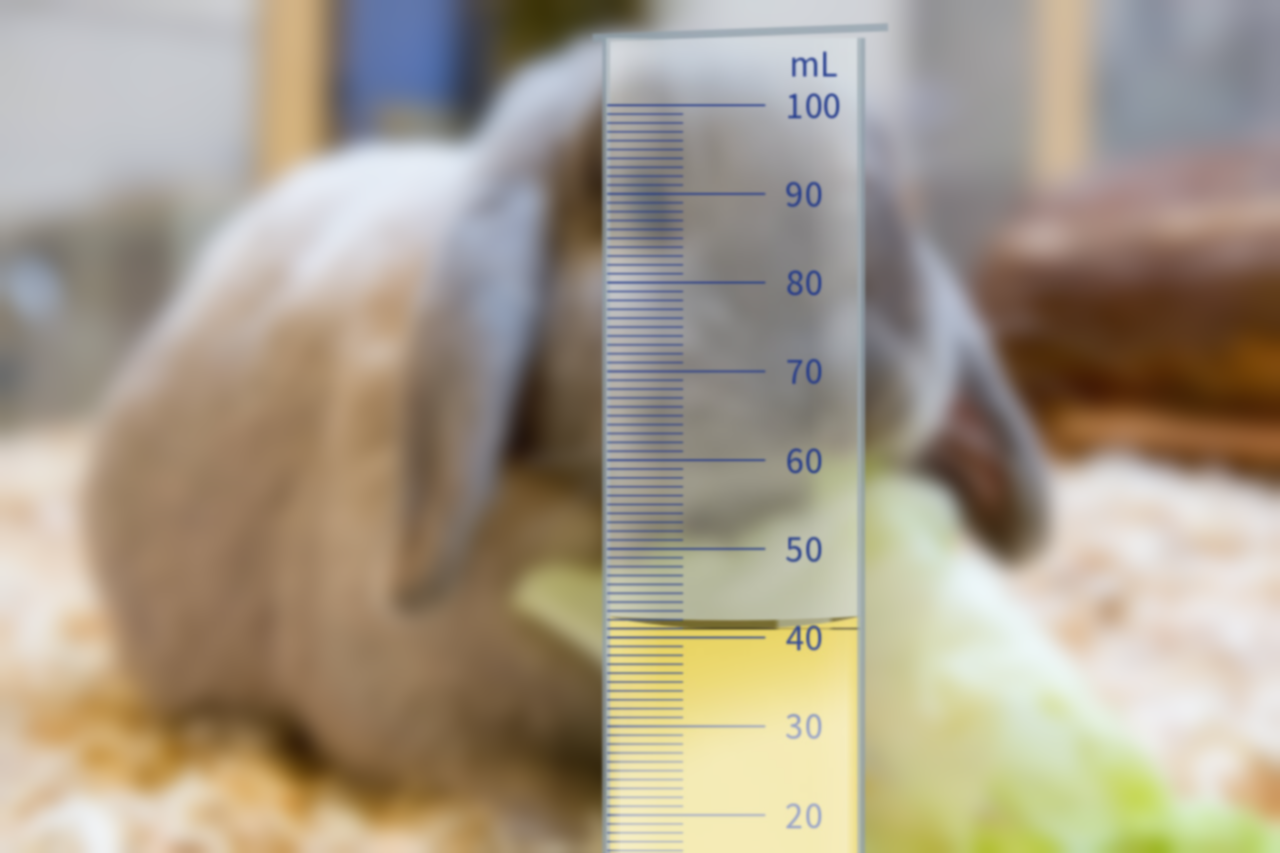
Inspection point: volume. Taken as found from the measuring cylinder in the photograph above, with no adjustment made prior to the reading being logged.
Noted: 41 mL
